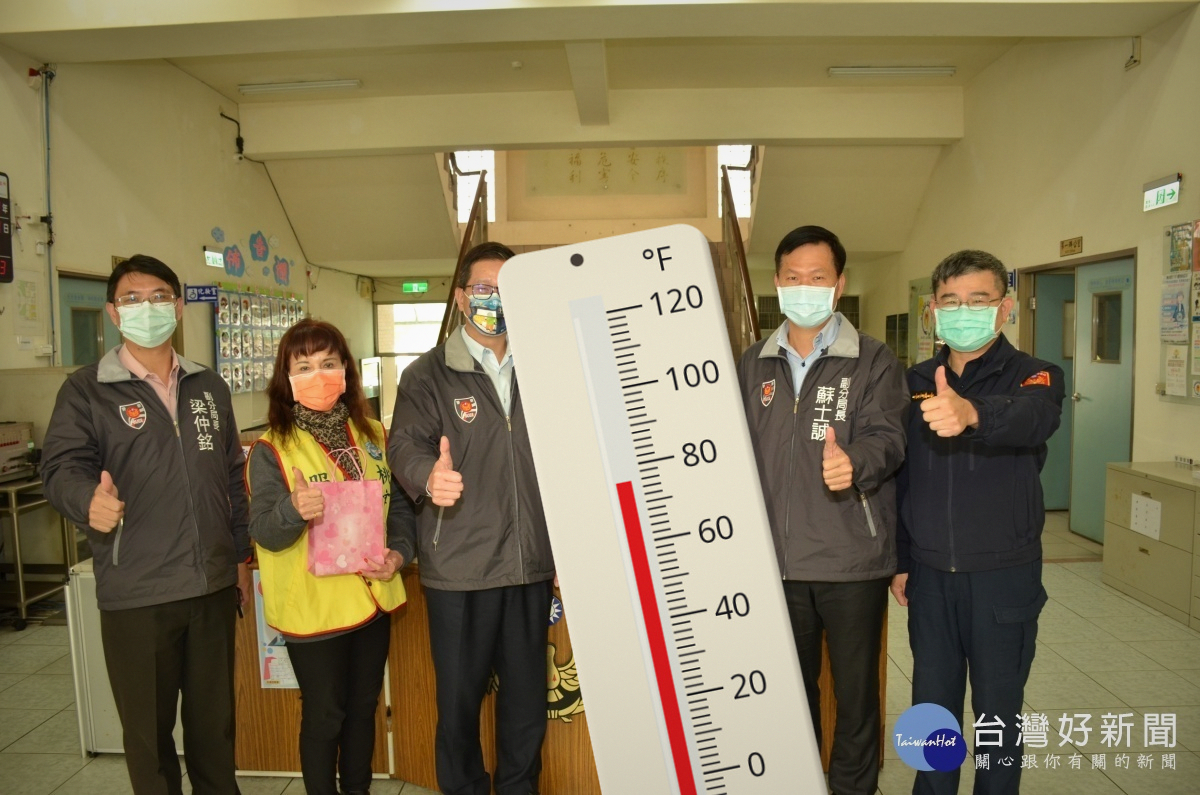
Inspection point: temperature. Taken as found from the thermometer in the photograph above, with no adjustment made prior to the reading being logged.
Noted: 76 °F
